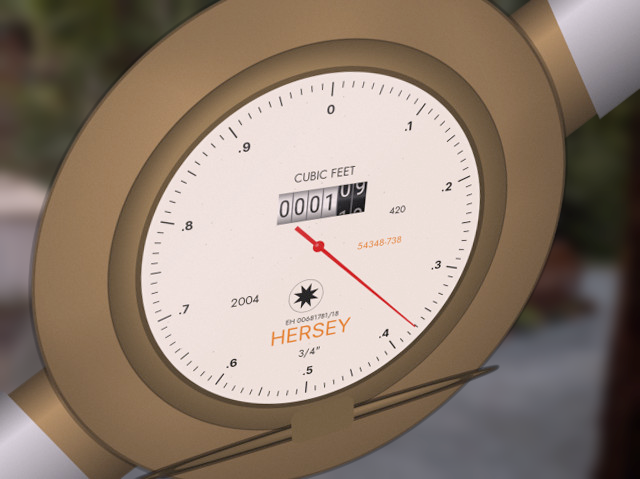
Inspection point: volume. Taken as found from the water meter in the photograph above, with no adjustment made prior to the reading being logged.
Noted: 109.37 ft³
